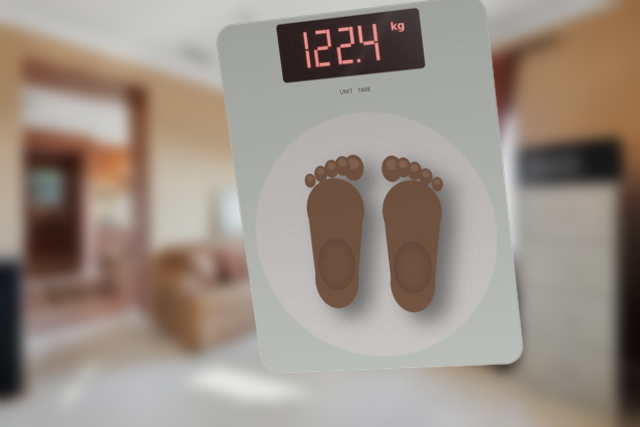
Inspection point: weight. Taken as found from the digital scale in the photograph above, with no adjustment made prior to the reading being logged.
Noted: 122.4 kg
